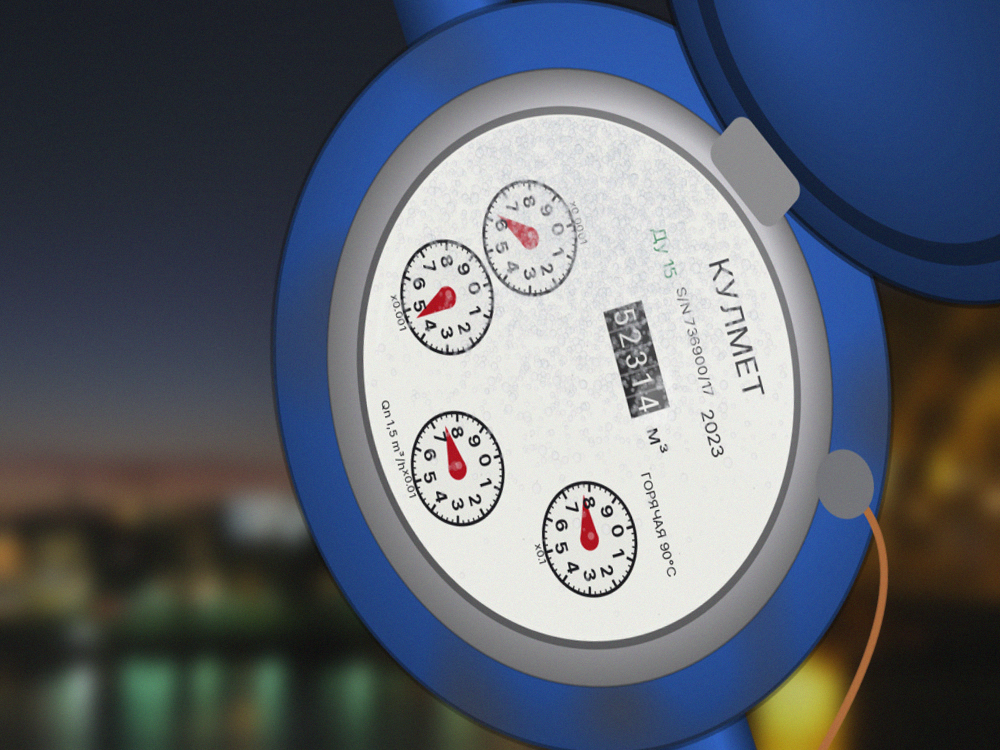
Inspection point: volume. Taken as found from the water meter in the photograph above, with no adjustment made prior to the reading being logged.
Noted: 52314.7746 m³
